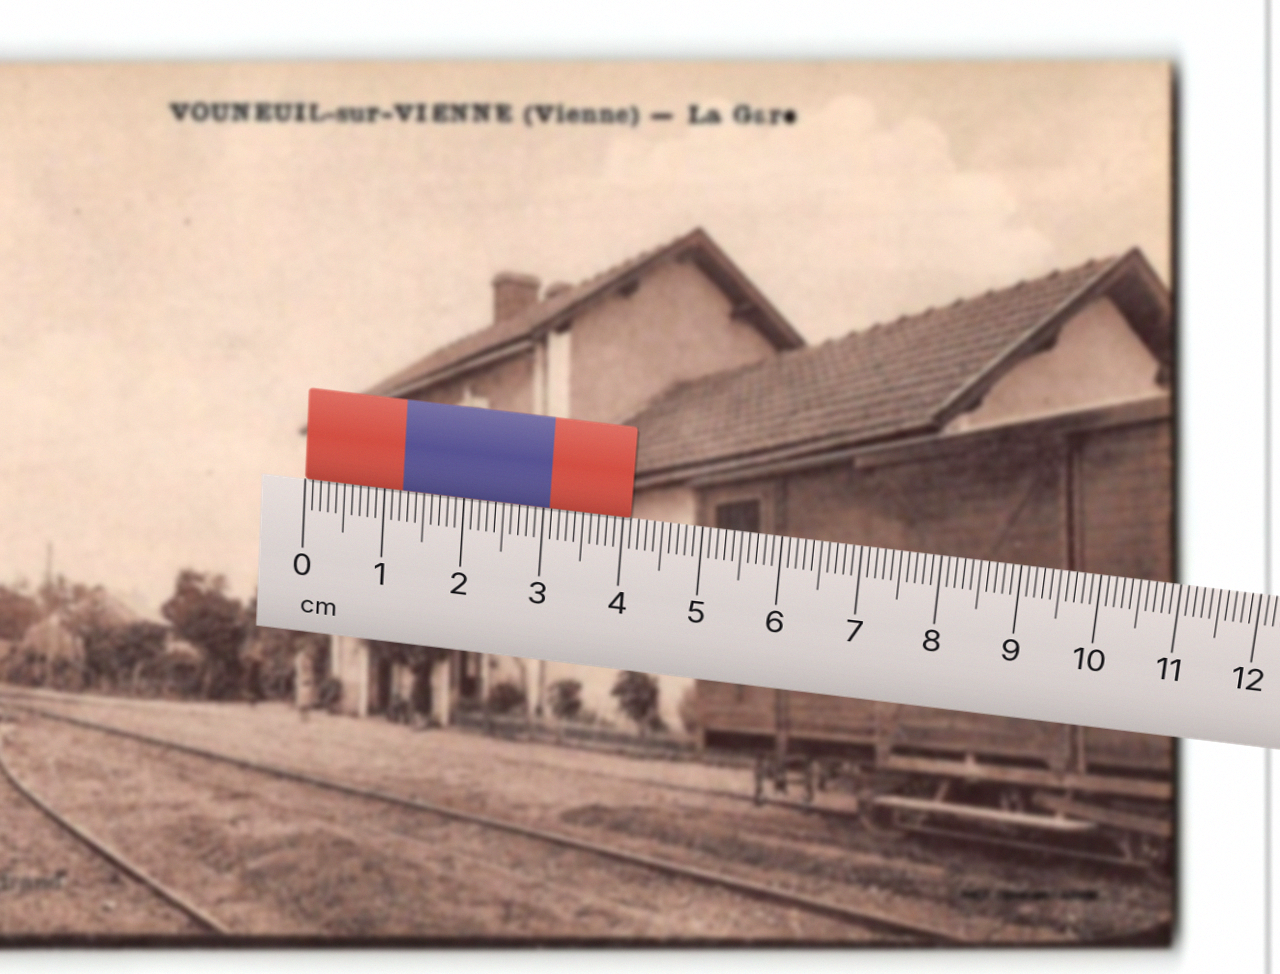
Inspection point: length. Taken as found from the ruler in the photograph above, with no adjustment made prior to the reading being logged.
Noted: 4.1 cm
